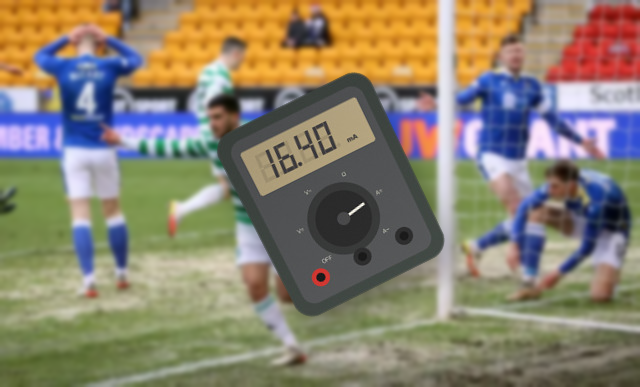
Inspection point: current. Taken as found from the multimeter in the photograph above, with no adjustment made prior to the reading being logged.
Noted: 16.40 mA
